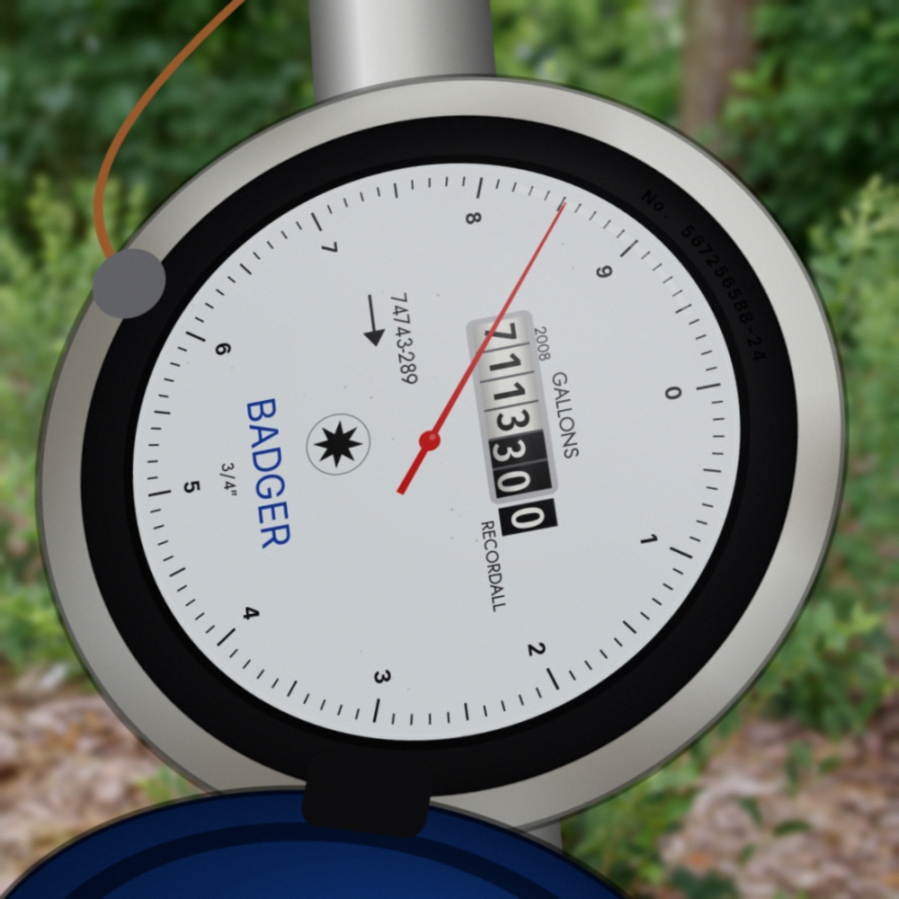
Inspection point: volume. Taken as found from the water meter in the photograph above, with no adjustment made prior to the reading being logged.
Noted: 7113298.5 gal
